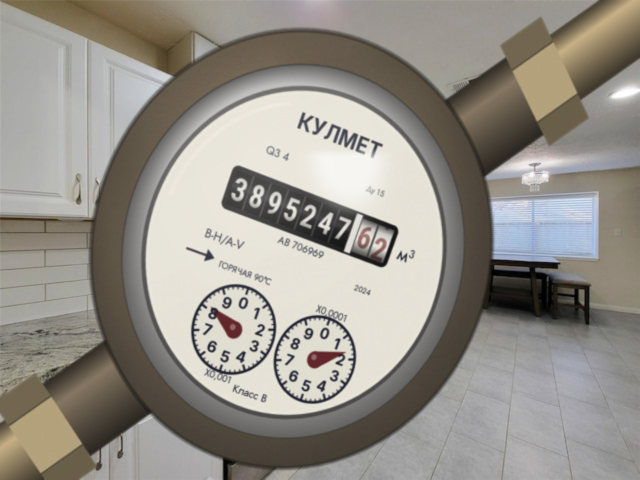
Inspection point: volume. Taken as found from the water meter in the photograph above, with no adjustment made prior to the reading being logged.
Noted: 3895247.6181 m³
